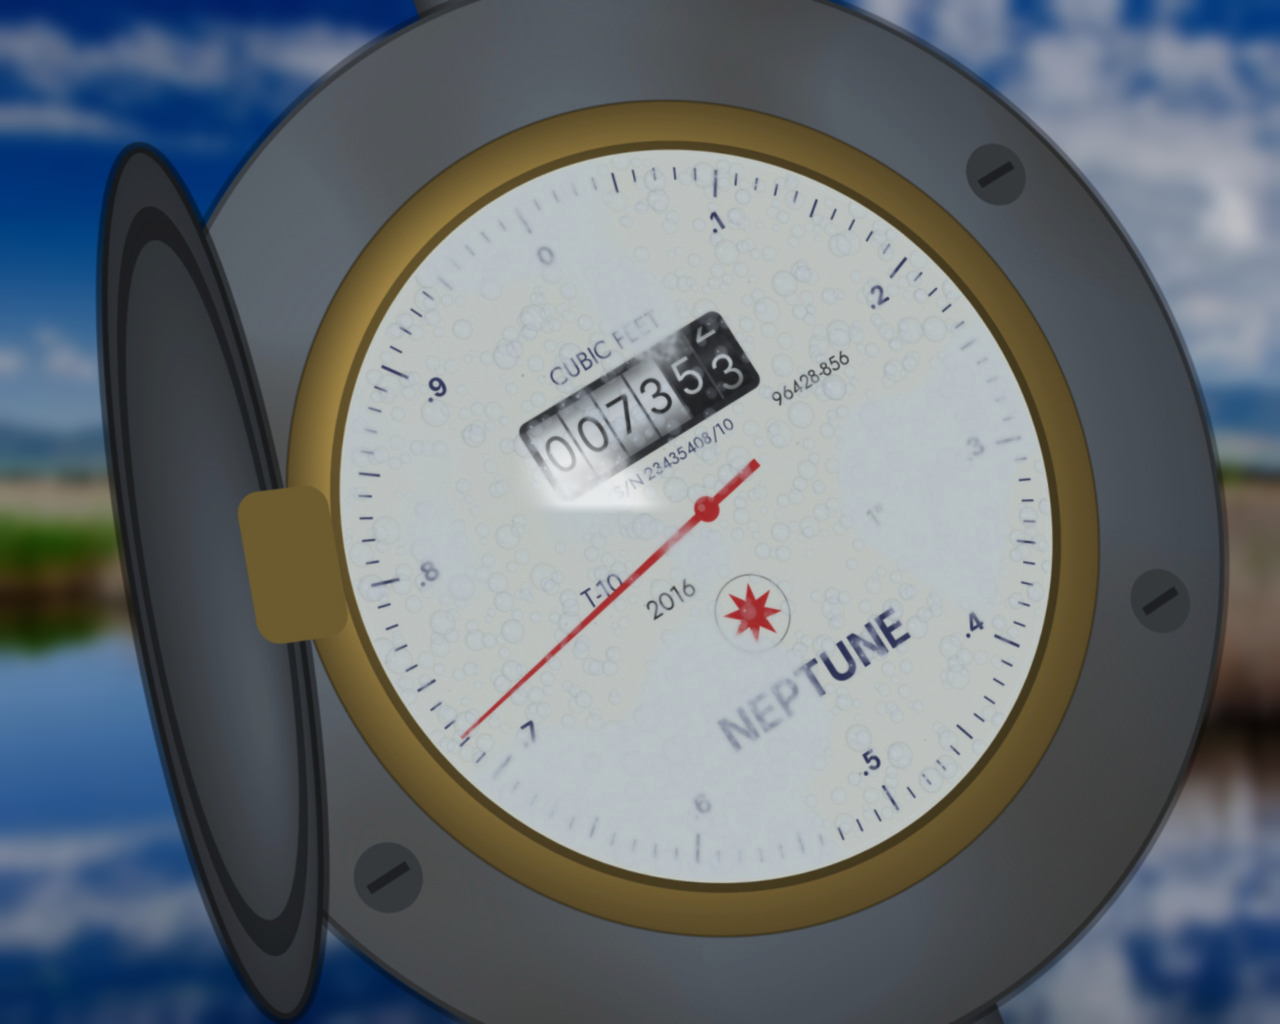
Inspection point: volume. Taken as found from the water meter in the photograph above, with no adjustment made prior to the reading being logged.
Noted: 7352.72 ft³
